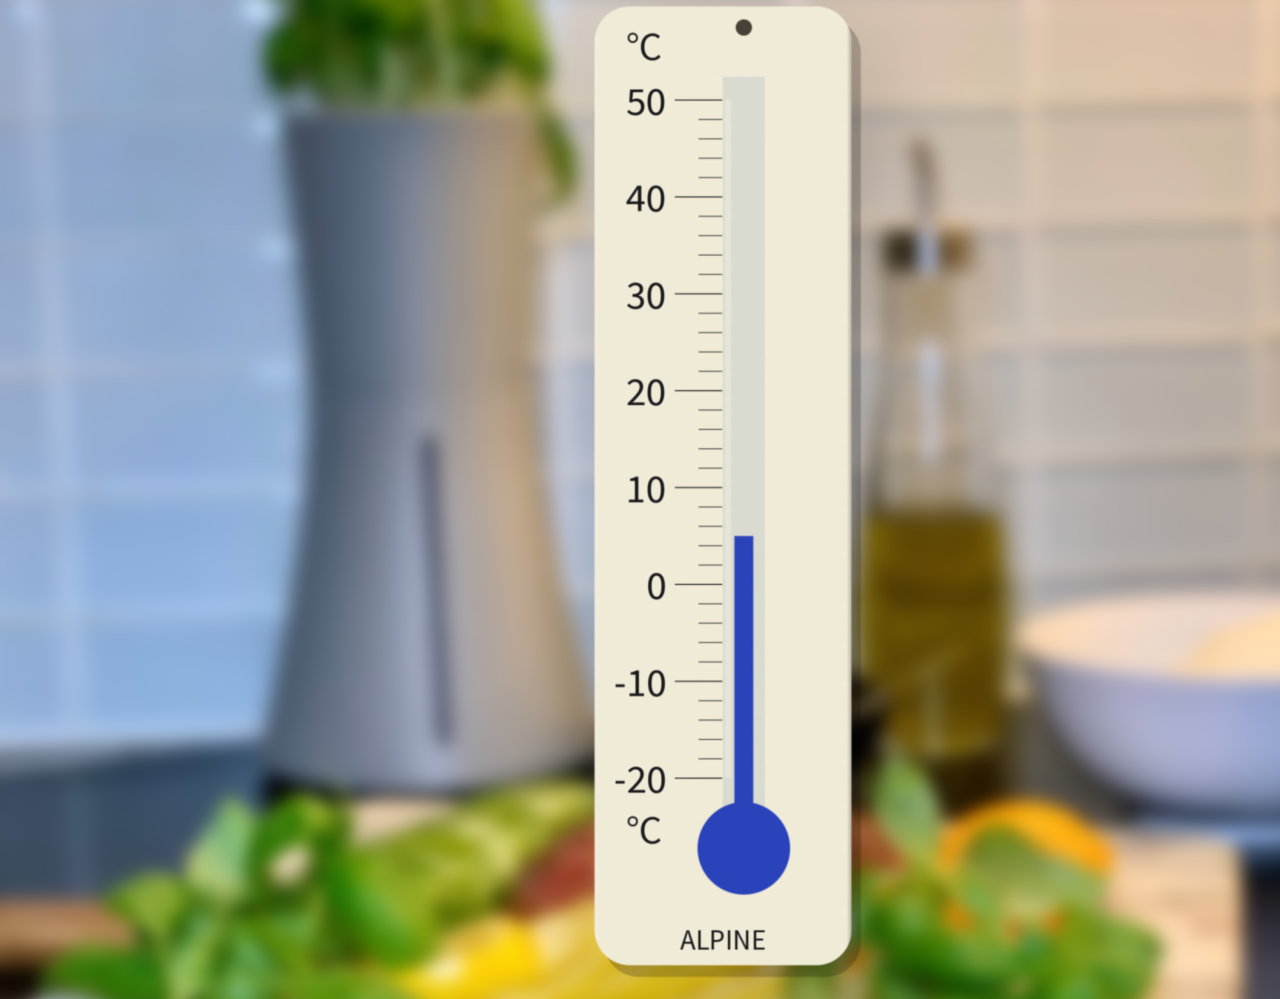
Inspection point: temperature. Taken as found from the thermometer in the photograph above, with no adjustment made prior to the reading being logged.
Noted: 5 °C
